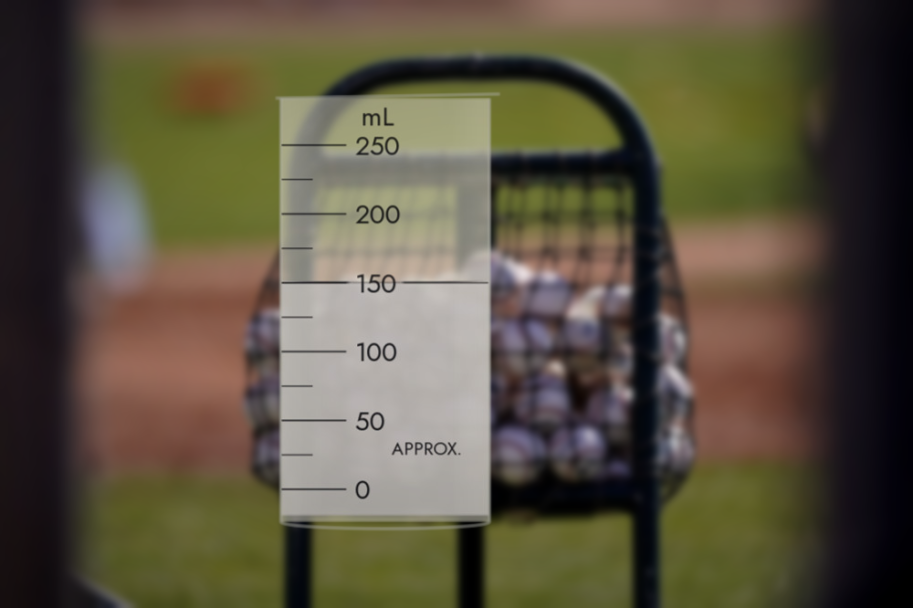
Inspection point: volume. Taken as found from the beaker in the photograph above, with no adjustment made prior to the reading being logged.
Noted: 150 mL
